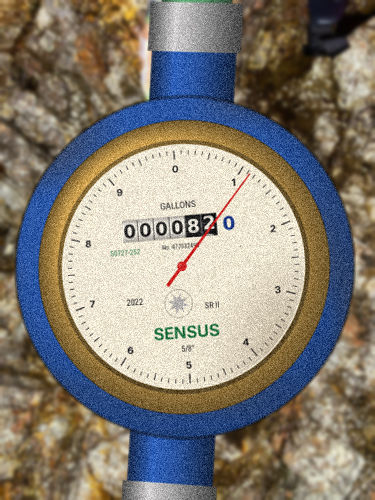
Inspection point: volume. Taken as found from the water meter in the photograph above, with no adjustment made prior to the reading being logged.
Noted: 821.1 gal
